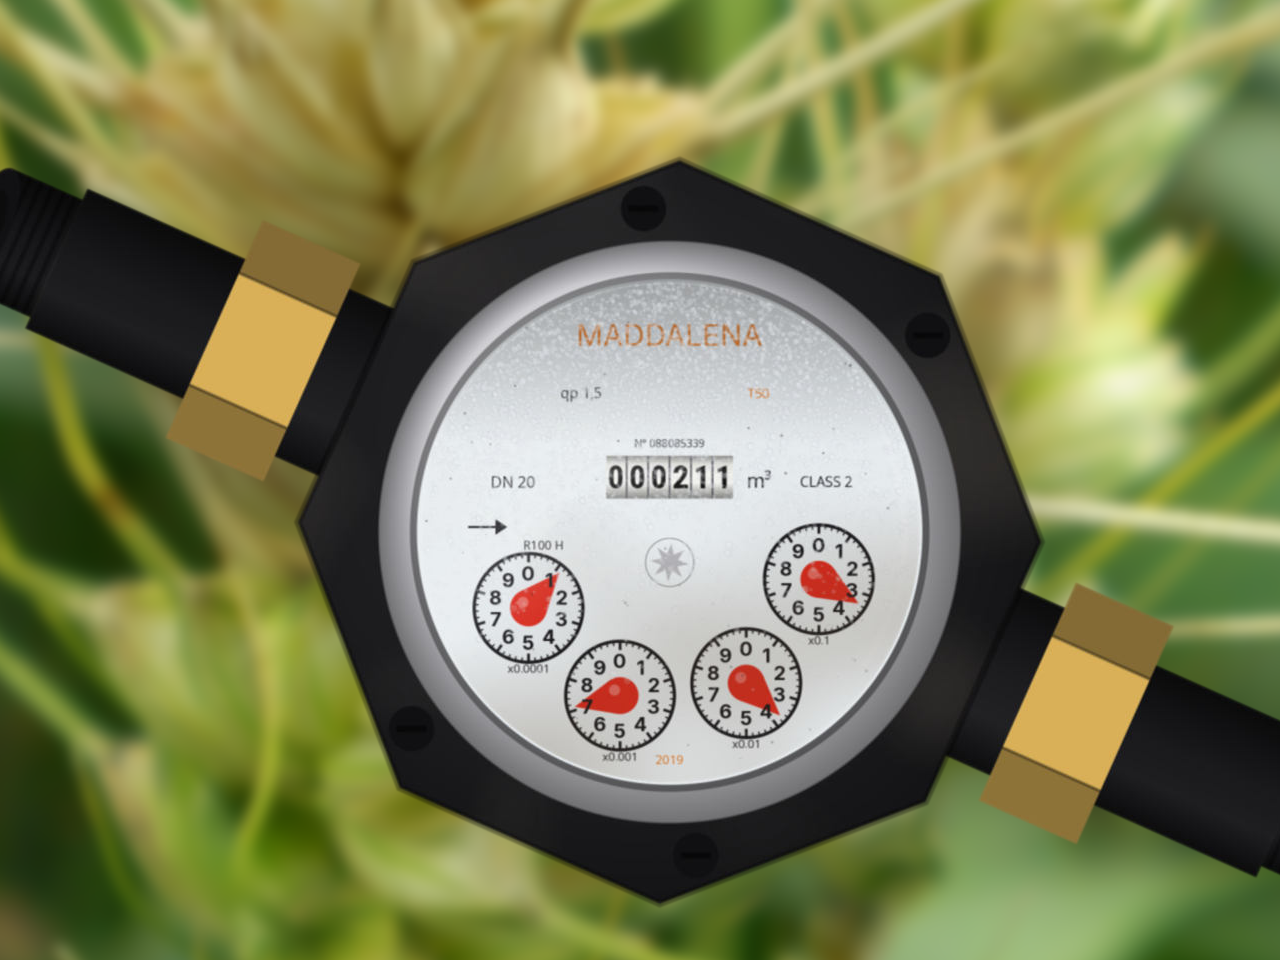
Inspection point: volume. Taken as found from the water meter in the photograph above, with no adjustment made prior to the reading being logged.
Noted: 211.3371 m³
